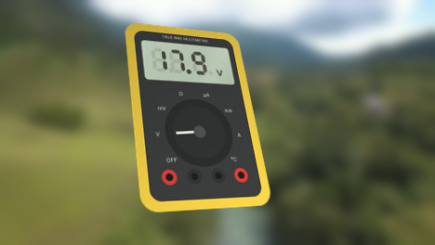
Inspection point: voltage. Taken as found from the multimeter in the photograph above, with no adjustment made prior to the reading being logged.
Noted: 17.9 V
